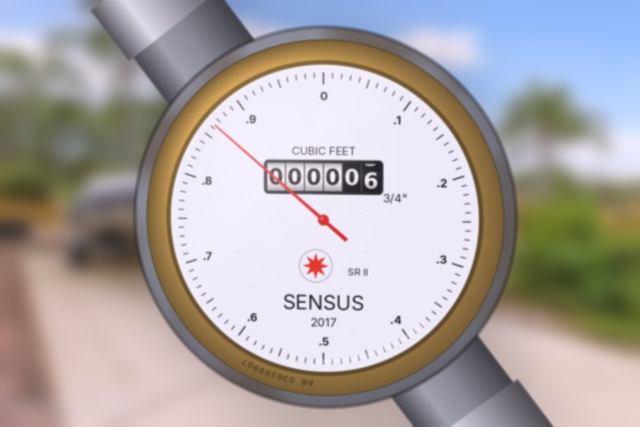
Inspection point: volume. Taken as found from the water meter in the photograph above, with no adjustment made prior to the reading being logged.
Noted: 5.86 ft³
